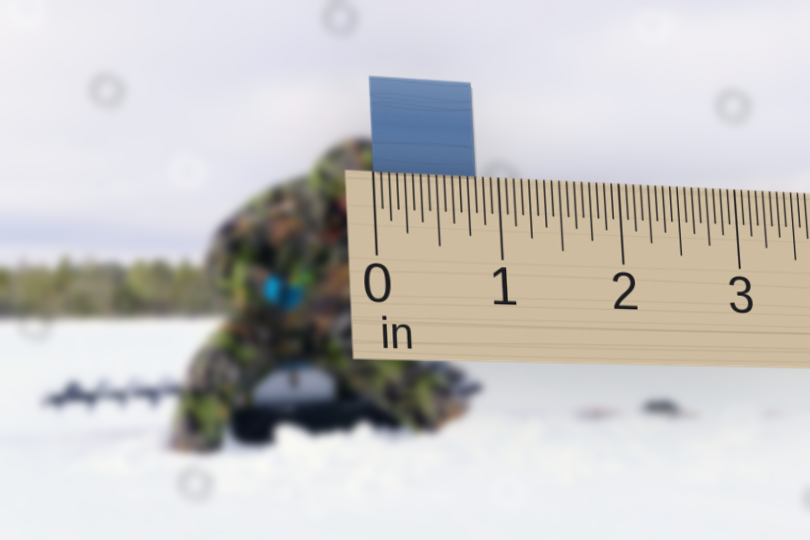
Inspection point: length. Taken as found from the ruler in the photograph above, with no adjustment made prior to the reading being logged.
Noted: 0.8125 in
